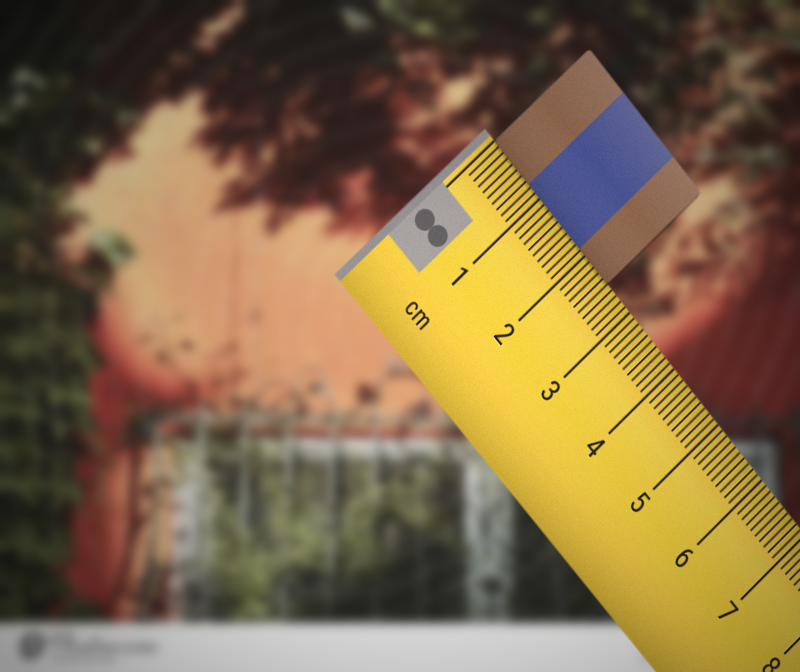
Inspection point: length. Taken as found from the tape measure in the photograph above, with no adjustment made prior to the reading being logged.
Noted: 2.5 cm
